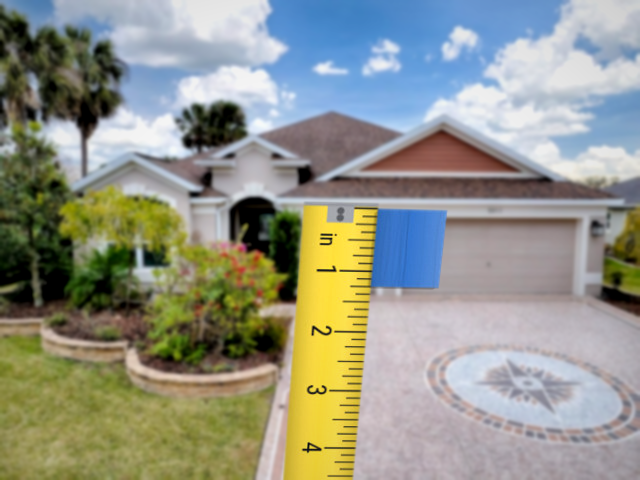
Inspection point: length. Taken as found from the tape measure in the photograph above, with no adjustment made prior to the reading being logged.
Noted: 1.25 in
